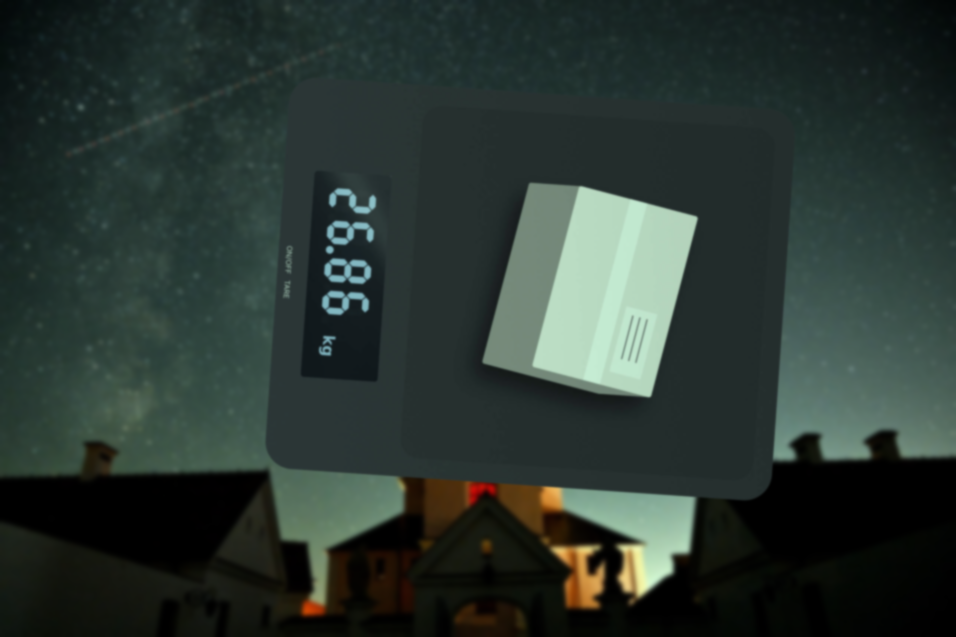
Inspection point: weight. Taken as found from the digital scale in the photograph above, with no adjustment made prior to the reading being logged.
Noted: 26.86 kg
